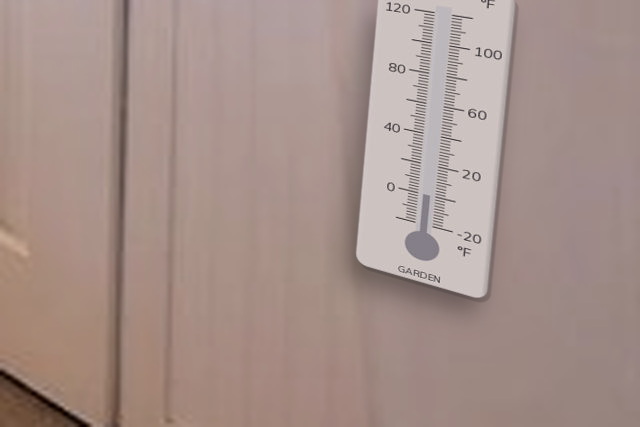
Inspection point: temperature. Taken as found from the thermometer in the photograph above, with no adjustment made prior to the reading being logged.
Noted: 0 °F
